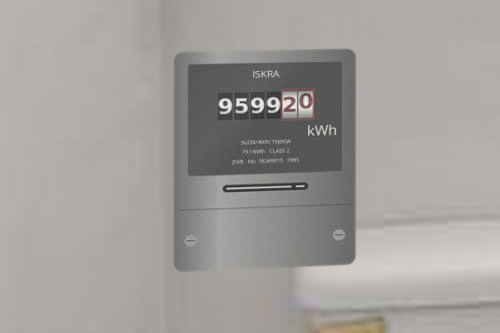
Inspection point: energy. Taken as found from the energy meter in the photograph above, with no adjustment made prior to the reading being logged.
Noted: 9599.20 kWh
